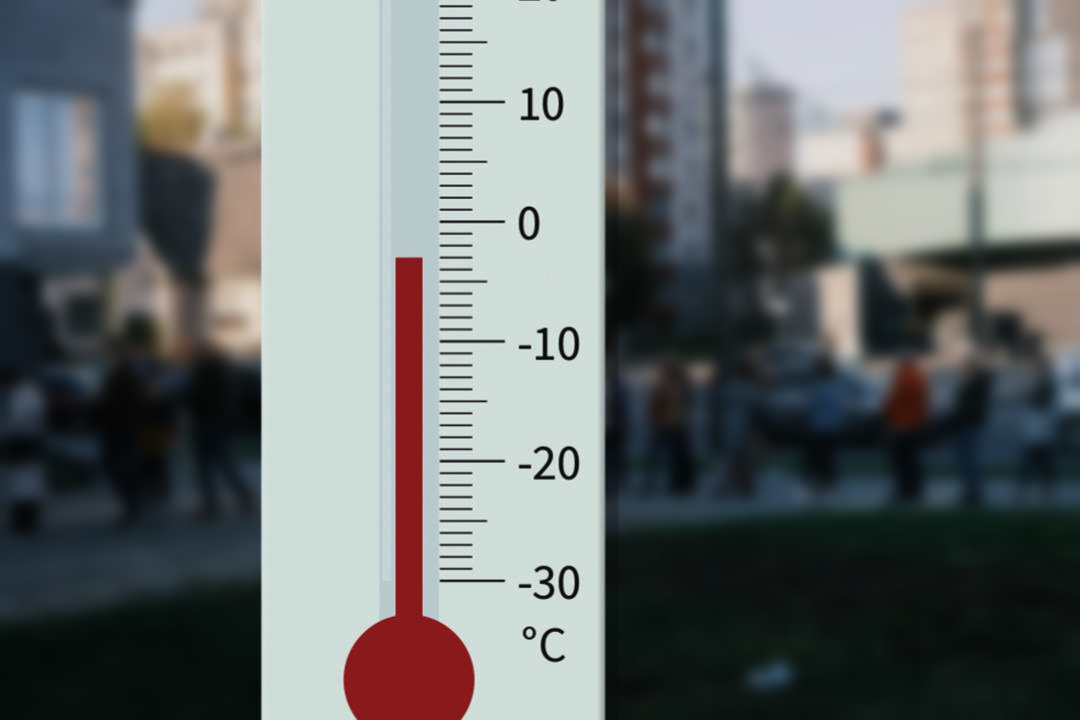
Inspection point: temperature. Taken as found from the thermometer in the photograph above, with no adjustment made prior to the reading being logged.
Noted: -3 °C
